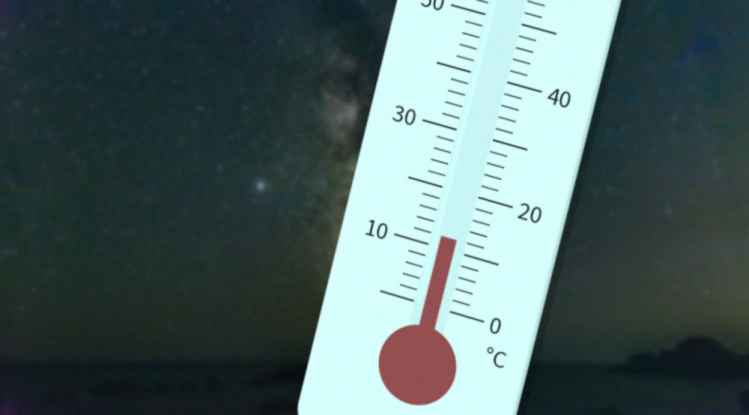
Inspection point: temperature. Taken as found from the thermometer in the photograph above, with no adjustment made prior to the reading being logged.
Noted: 12 °C
